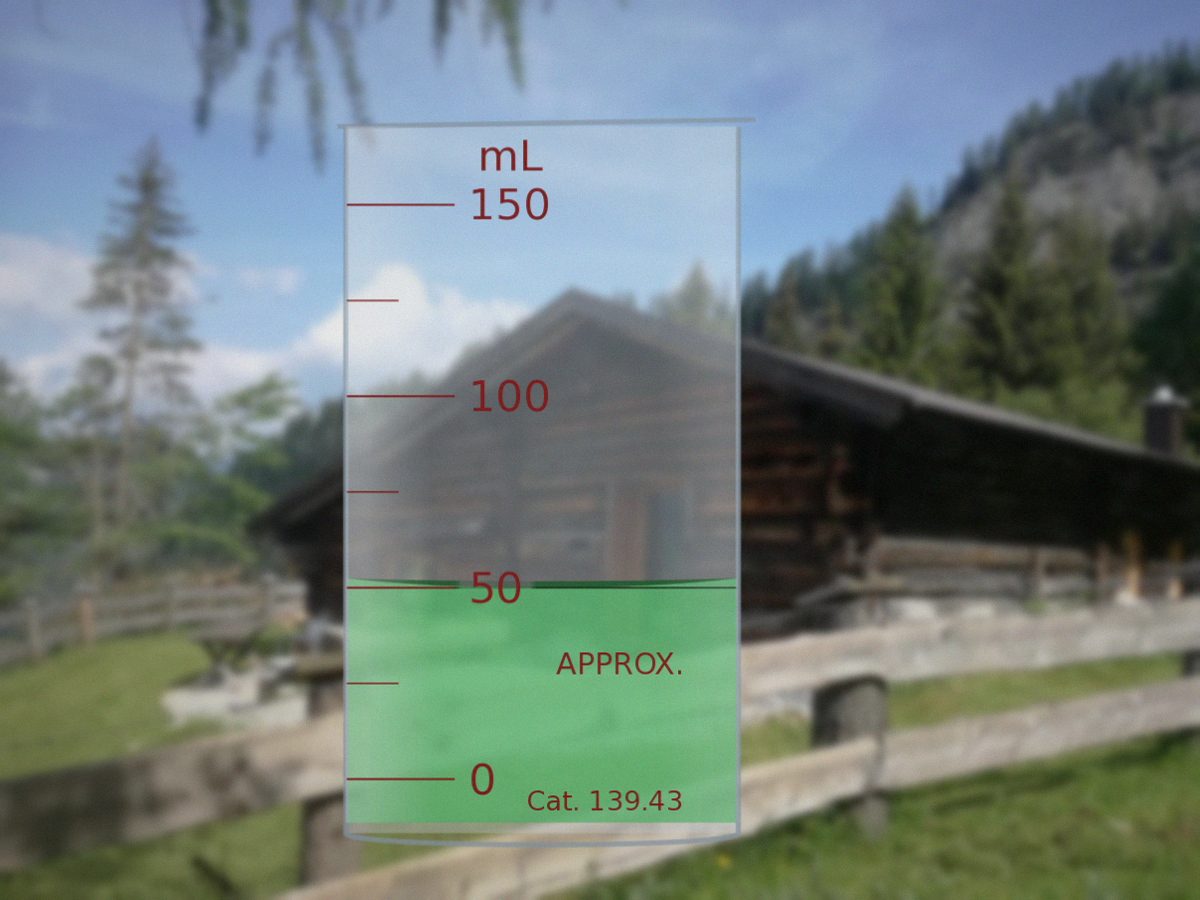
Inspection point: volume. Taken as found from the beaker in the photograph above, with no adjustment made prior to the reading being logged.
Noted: 50 mL
